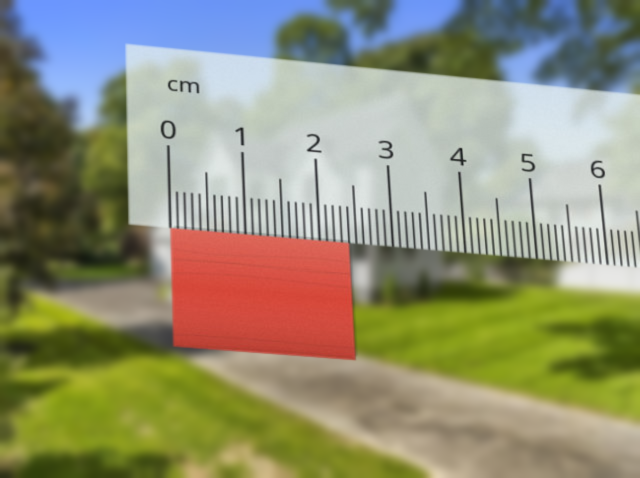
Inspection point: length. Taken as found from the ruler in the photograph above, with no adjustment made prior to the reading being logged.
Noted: 2.4 cm
